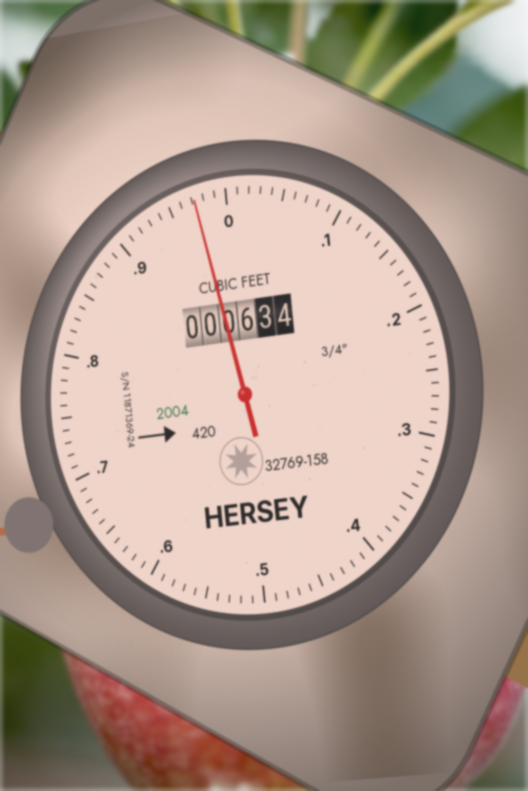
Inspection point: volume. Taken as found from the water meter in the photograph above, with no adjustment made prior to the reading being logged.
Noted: 633.97 ft³
